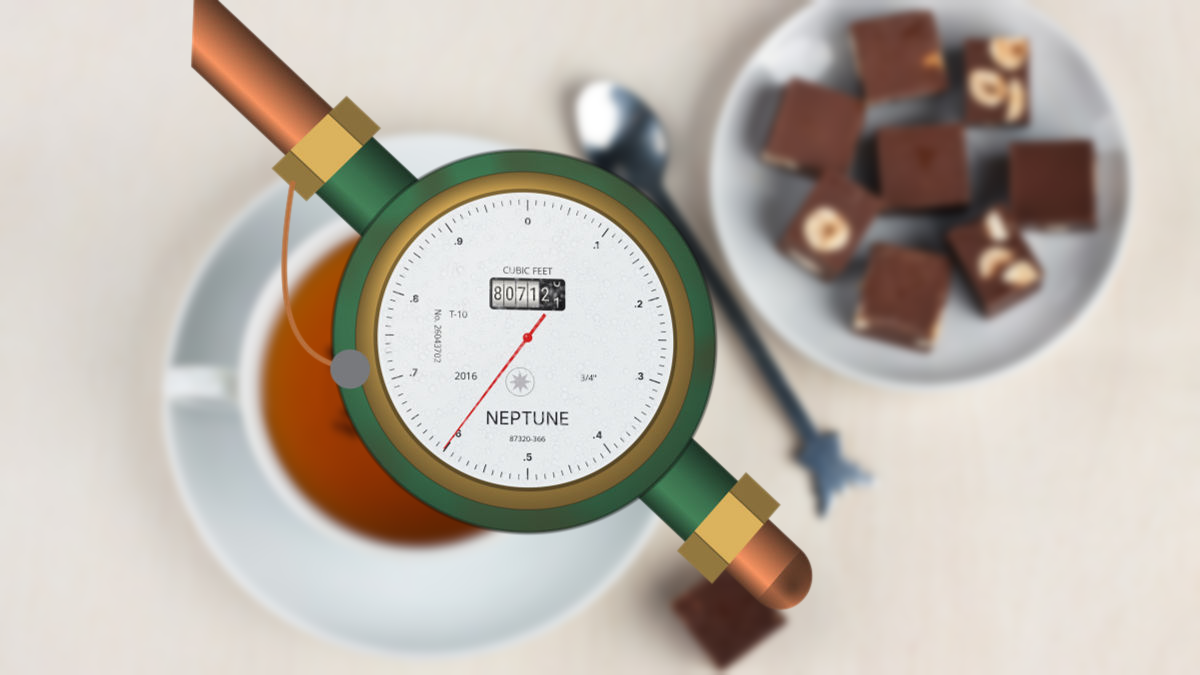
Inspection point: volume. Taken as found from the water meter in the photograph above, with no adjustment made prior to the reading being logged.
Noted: 807120.60 ft³
